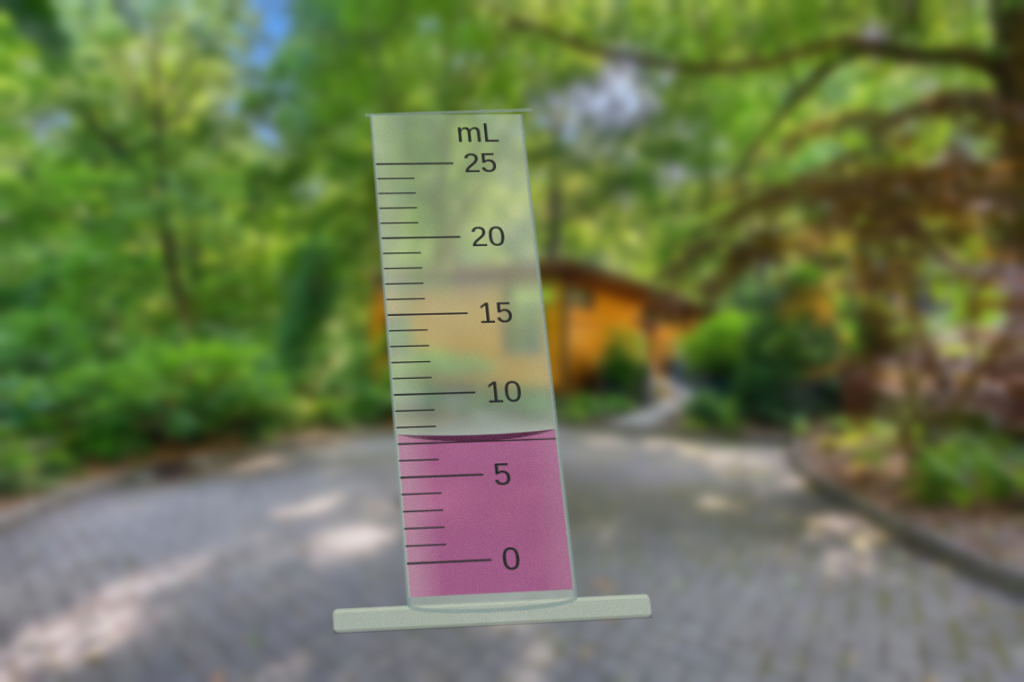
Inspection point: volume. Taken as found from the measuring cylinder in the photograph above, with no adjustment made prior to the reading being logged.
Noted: 7 mL
